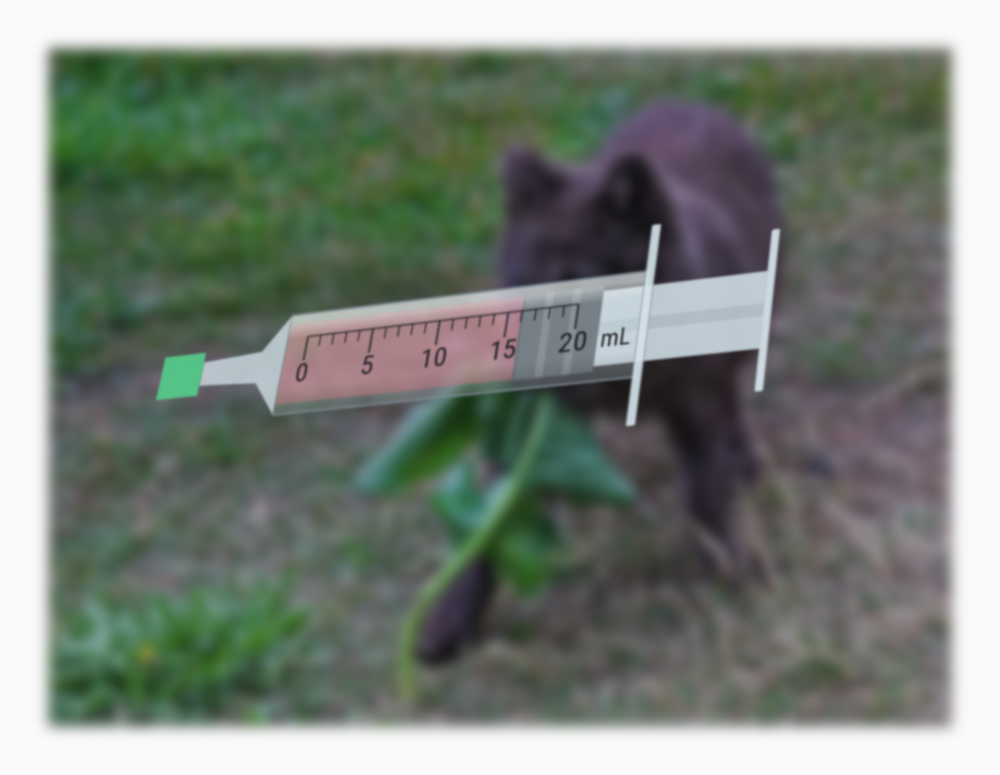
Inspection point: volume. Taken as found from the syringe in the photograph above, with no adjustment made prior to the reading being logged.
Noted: 16 mL
